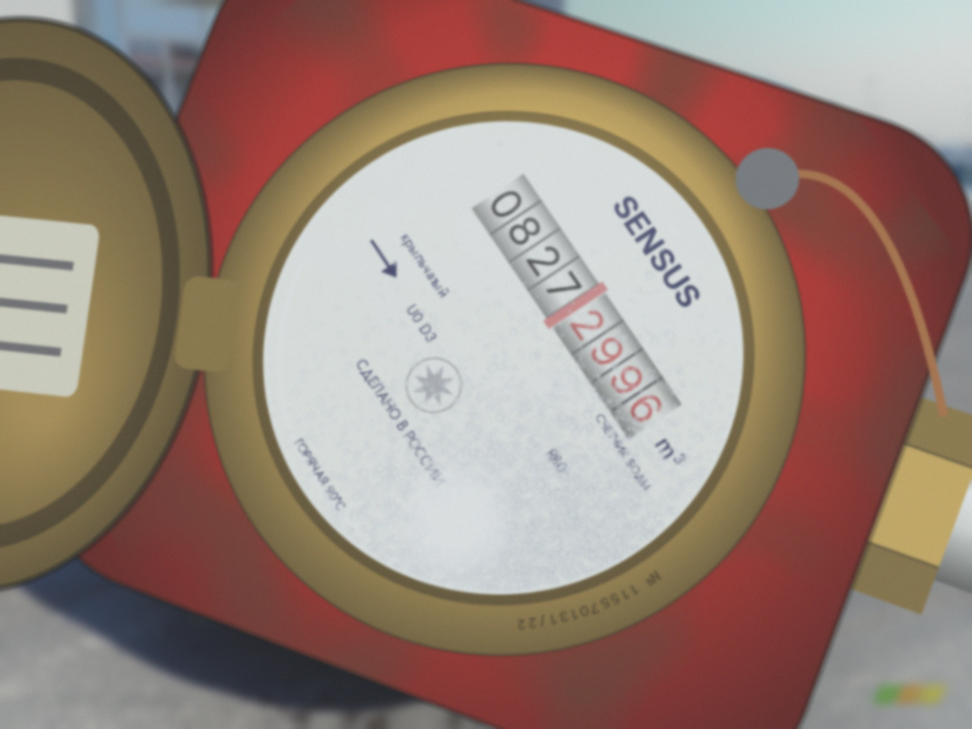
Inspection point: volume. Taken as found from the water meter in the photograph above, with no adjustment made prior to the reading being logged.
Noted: 827.2996 m³
